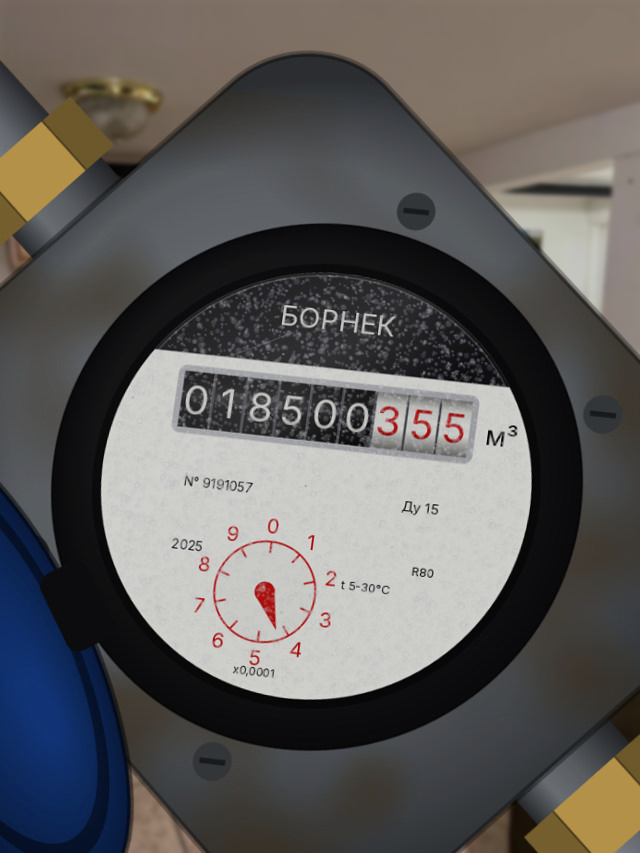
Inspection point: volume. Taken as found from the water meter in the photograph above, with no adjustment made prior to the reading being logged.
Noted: 18500.3554 m³
